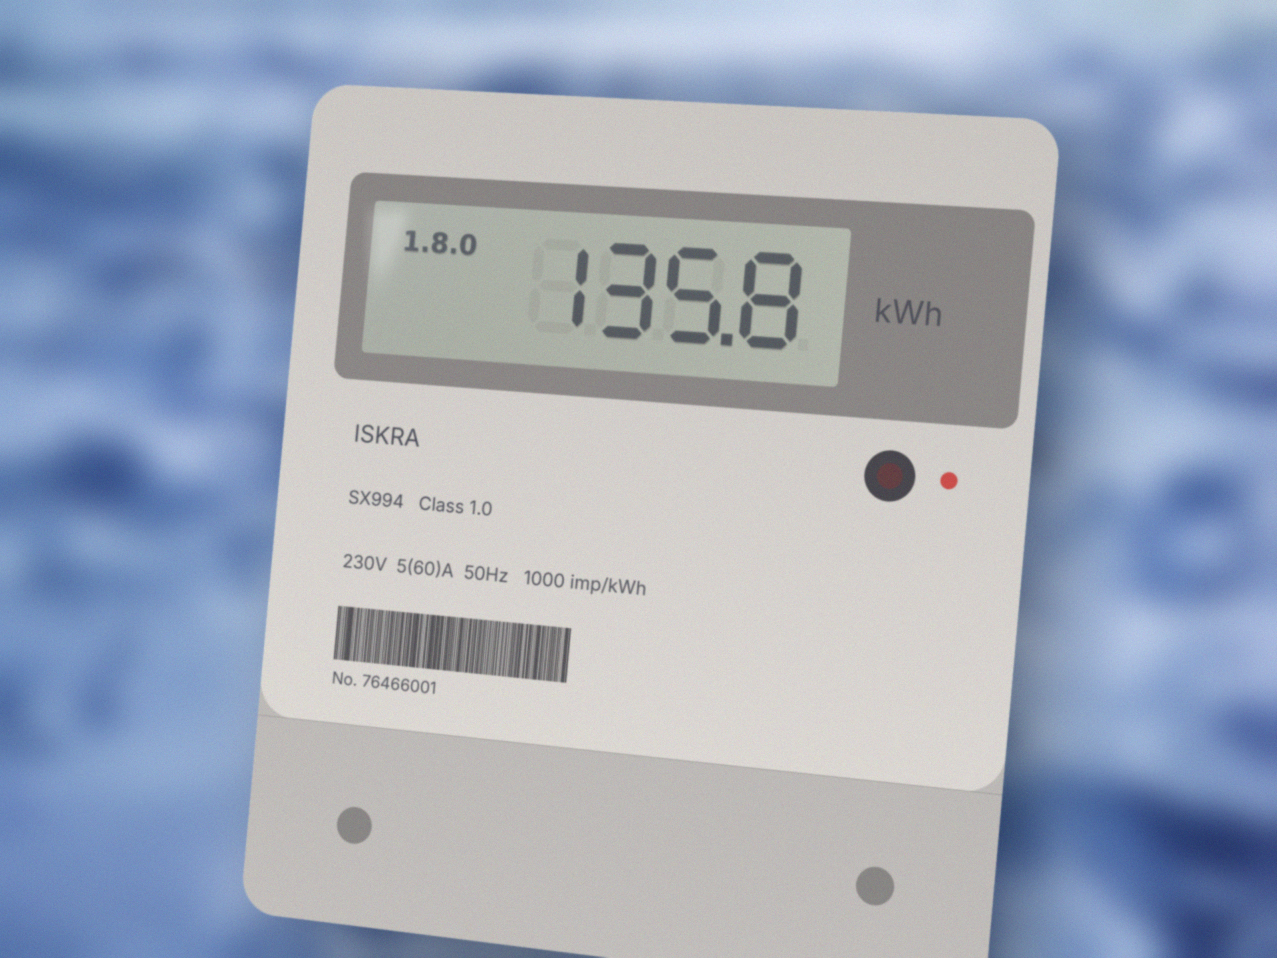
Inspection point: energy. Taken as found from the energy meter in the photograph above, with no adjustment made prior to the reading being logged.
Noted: 135.8 kWh
